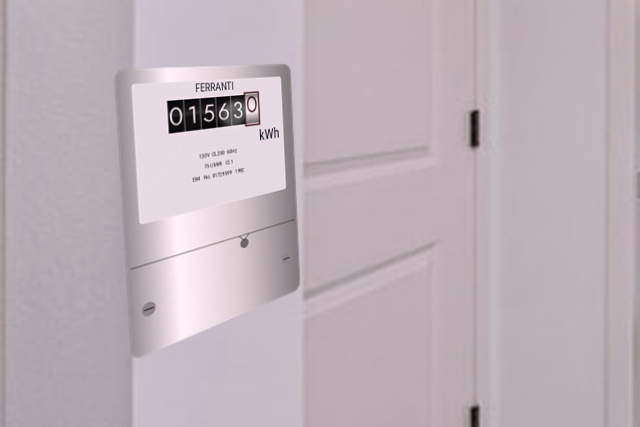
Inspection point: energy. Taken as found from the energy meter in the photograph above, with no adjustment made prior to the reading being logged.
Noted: 1563.0 kWh
